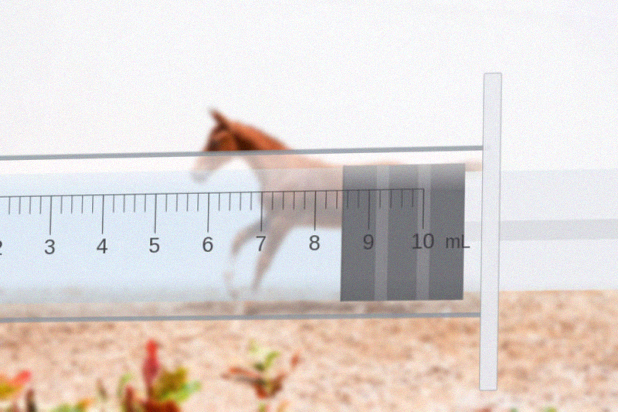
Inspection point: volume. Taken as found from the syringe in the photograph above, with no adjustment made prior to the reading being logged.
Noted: 8.5 mL
